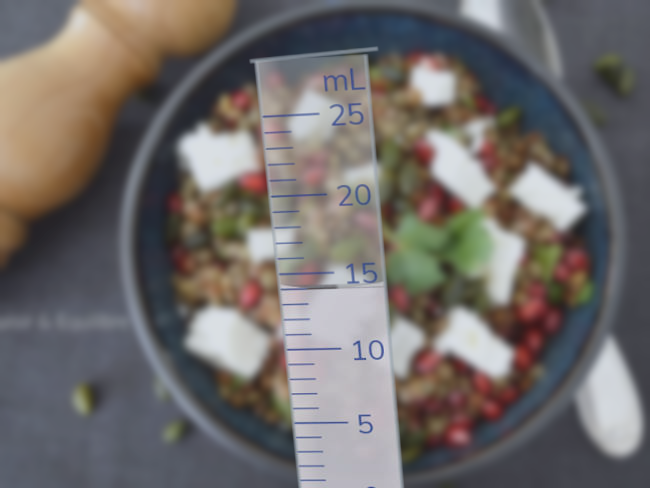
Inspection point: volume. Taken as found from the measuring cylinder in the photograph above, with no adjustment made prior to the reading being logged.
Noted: 14 mL
